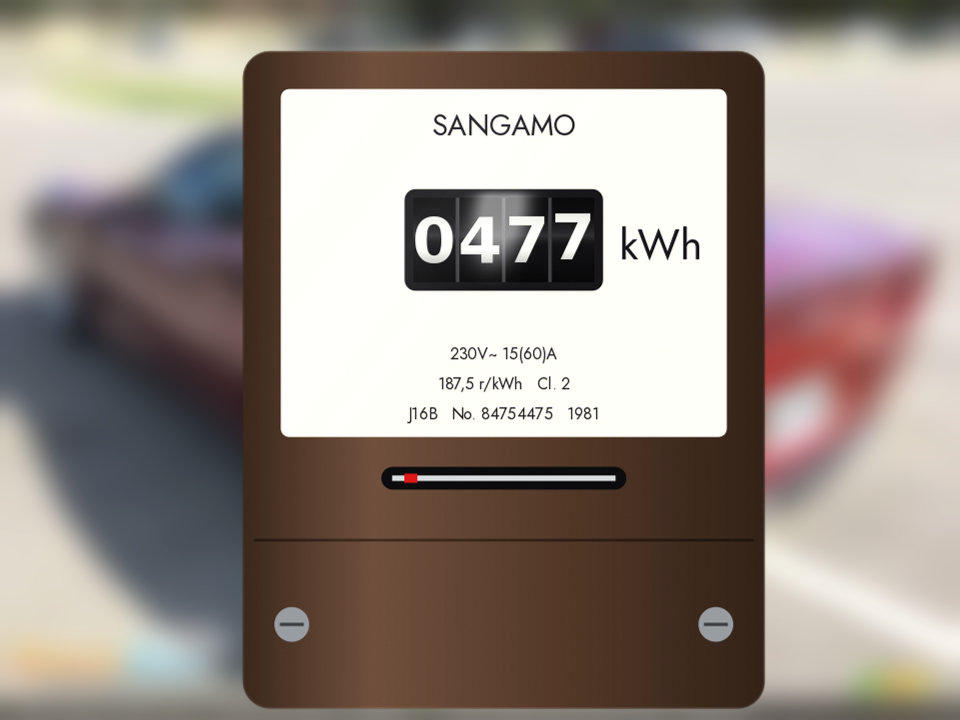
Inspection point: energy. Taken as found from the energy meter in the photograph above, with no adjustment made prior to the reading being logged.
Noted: 477 kWh
